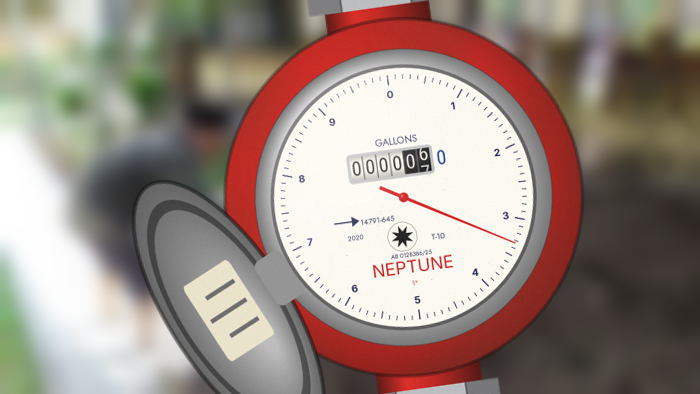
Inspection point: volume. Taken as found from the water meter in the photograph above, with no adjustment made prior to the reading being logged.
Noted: 63.3 gal
